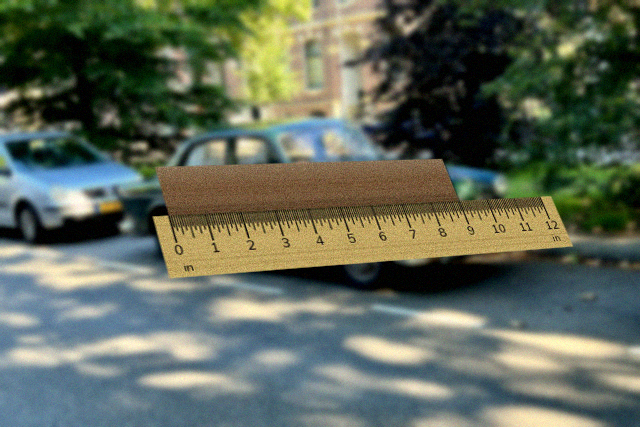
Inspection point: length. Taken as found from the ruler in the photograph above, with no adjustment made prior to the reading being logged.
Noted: 9 in
